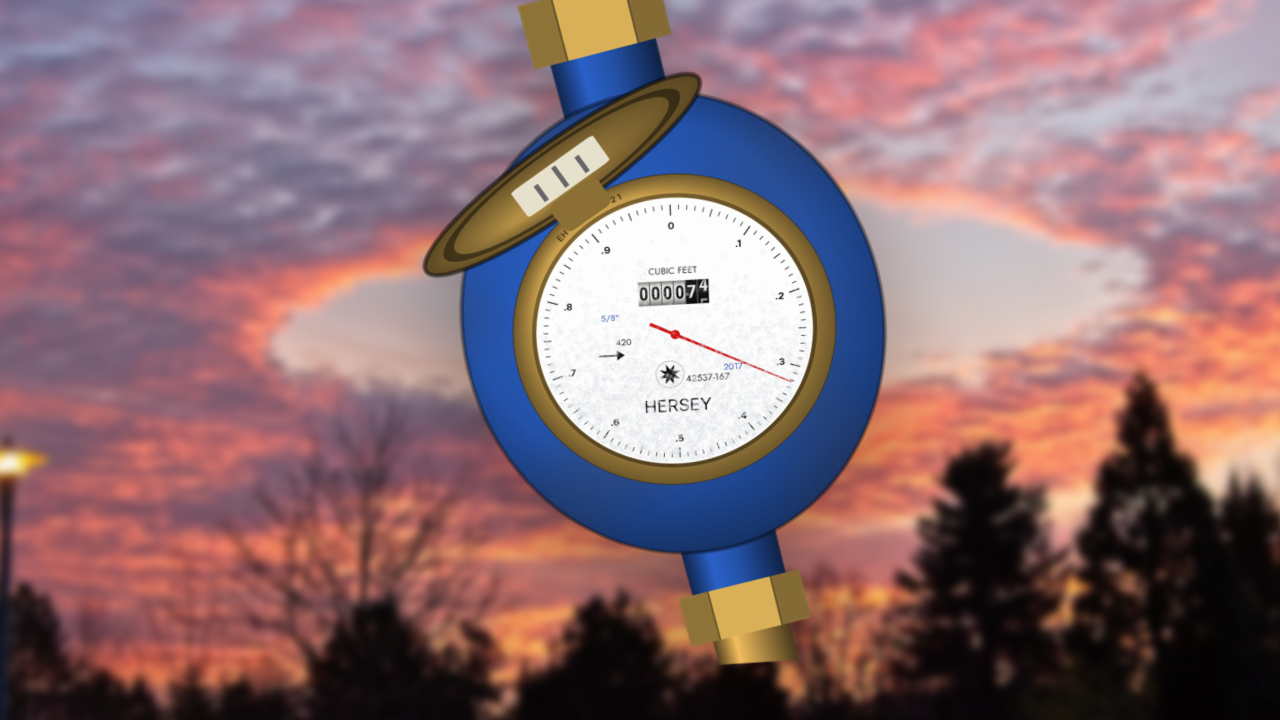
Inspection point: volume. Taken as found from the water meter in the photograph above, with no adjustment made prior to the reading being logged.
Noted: 74.32 ft³
